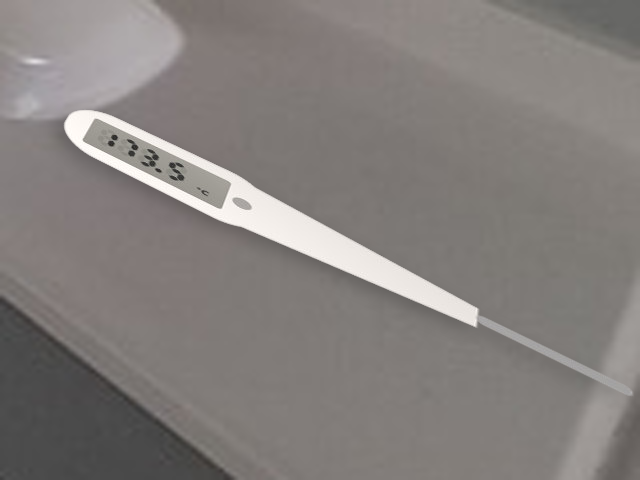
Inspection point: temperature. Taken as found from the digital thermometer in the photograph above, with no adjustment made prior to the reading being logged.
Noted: 173.5 °C
